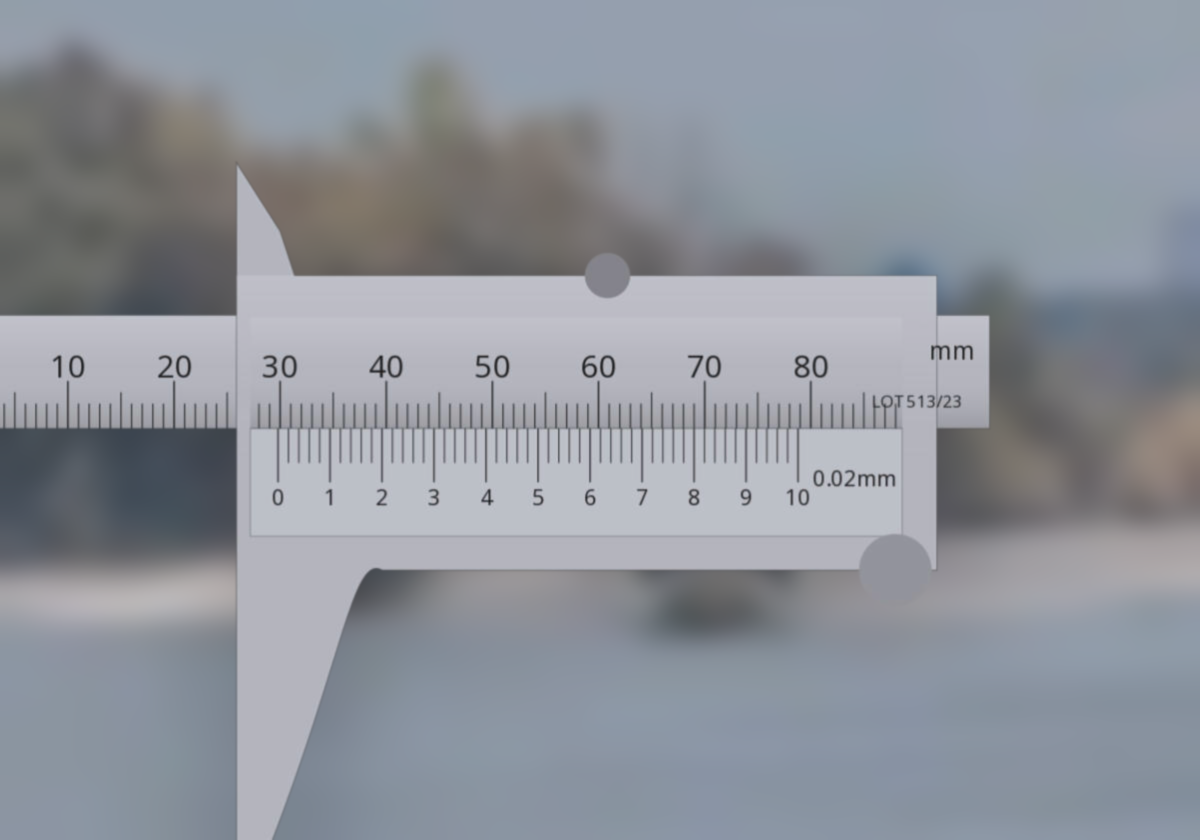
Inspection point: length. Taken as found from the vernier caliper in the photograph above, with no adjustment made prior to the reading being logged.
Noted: 29.8 mm
